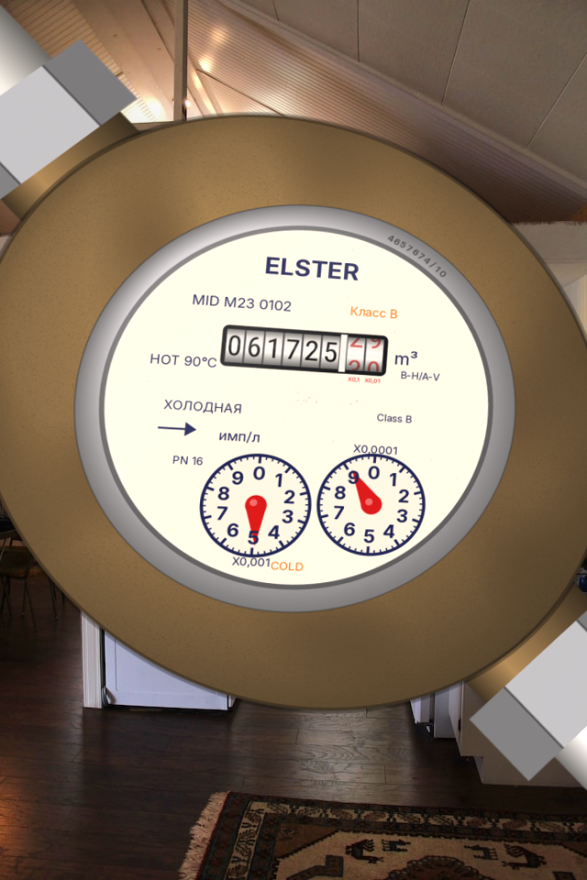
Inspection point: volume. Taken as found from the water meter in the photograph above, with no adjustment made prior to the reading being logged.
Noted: 61725.2949 m³
